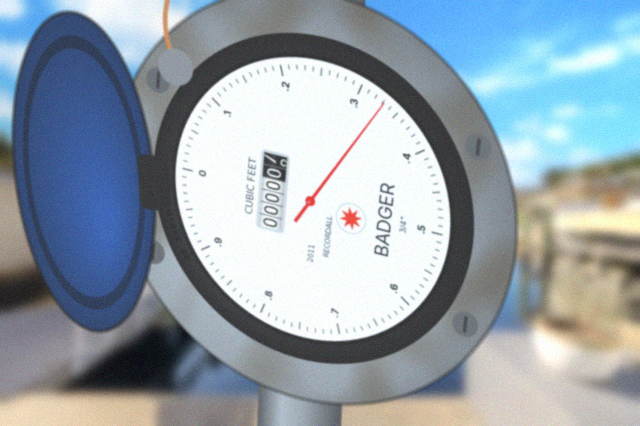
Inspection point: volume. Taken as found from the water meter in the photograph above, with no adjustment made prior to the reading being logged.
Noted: 7.33 ft³
